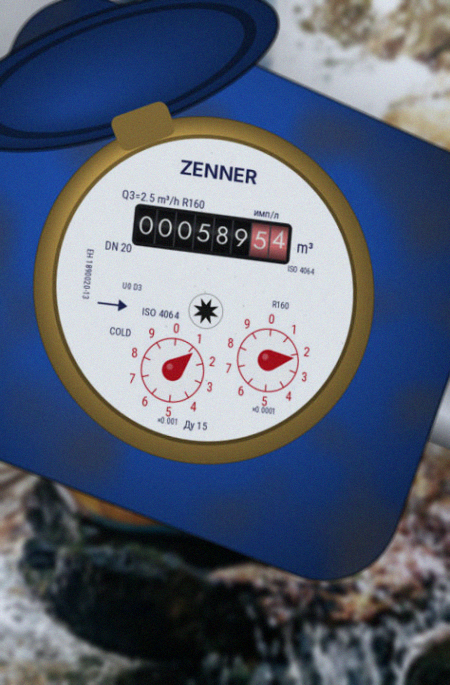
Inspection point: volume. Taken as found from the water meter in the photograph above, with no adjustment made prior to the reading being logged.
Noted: 589.5412 m³
